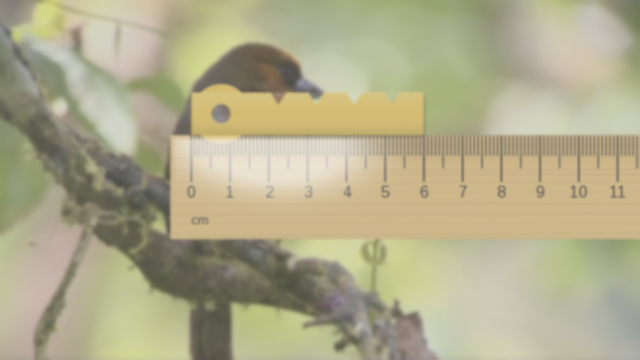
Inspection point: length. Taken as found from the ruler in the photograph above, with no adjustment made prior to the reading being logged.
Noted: 6 cm
